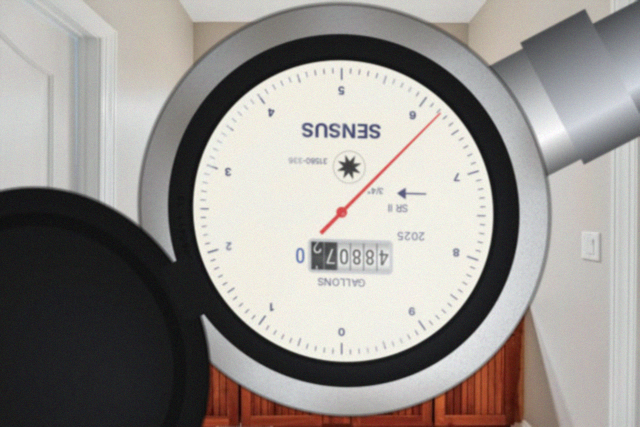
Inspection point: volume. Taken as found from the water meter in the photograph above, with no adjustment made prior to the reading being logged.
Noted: 4880716.2 gal
